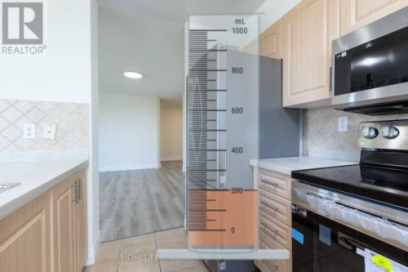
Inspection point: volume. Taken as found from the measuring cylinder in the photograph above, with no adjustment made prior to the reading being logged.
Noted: 200 mL
